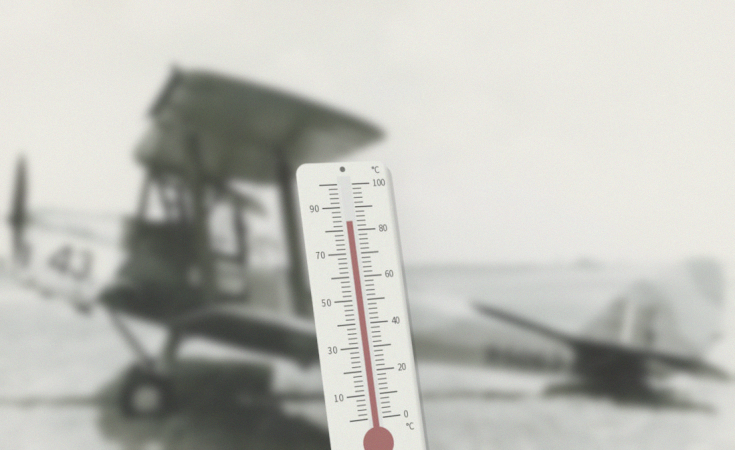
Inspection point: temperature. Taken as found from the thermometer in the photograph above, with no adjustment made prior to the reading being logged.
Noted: 84 °C
